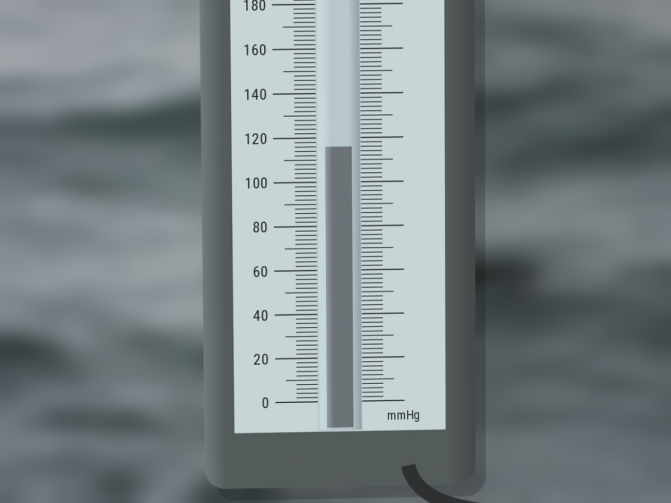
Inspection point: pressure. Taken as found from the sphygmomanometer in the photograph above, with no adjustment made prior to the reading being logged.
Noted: 116 mmHg
